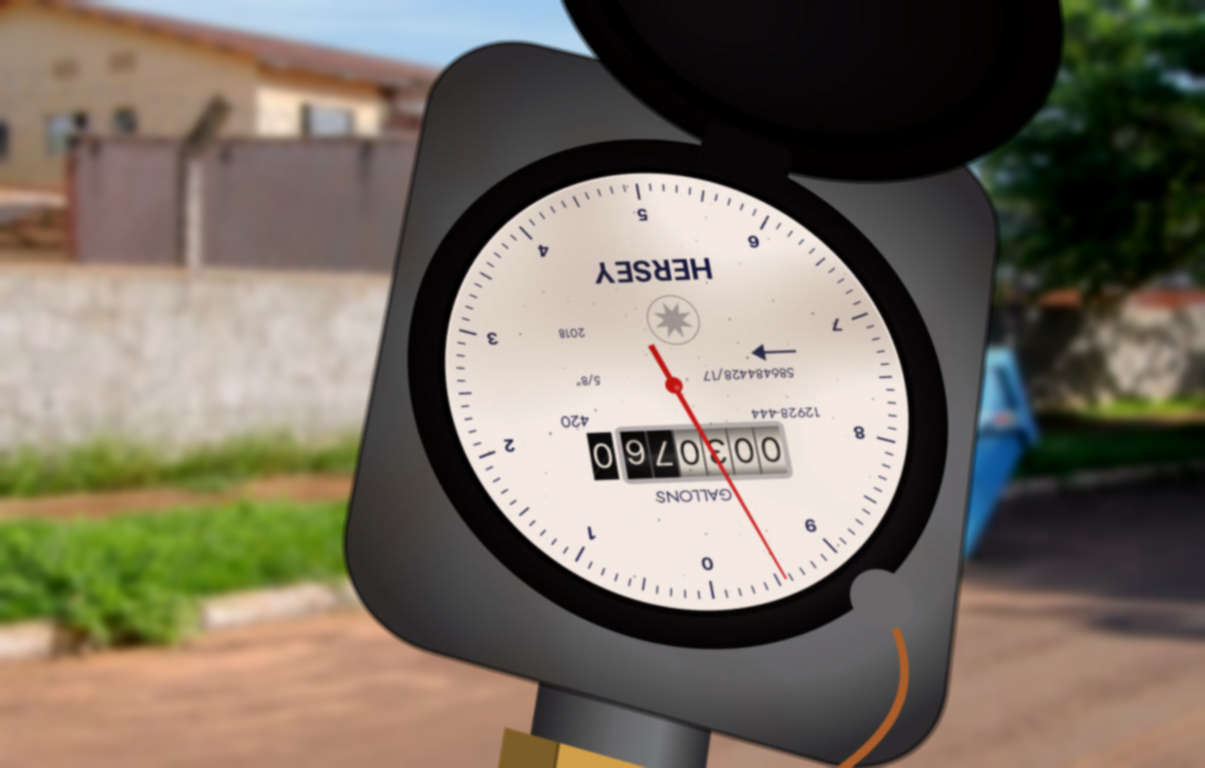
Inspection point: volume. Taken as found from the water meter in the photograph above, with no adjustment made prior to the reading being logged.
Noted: 30759.4 gal
